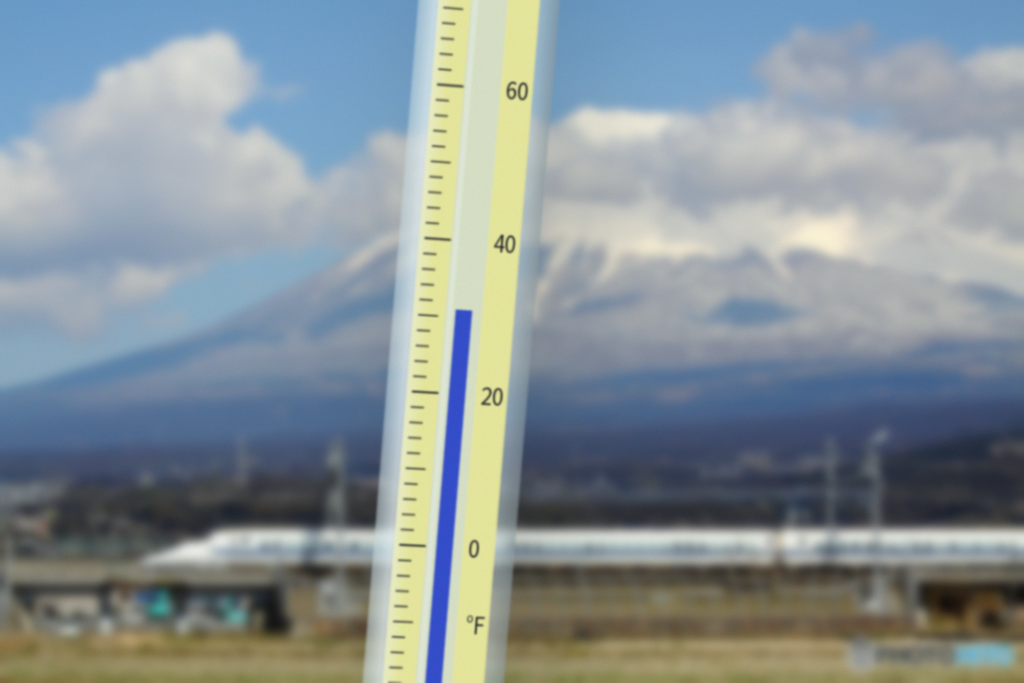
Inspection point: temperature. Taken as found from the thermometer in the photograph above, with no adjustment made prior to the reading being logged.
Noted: 31 °F
